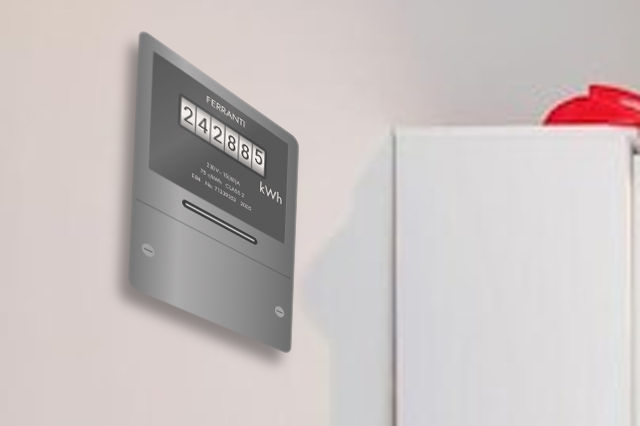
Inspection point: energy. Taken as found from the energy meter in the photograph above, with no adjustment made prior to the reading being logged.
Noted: 242885 kWh
